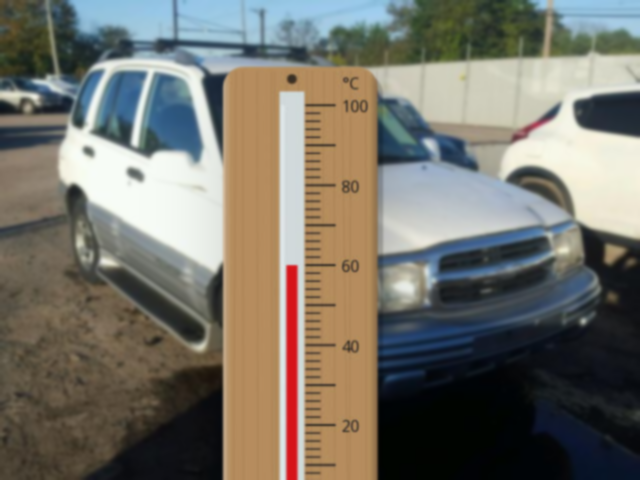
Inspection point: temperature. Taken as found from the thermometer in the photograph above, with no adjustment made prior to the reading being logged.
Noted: 60 °C
